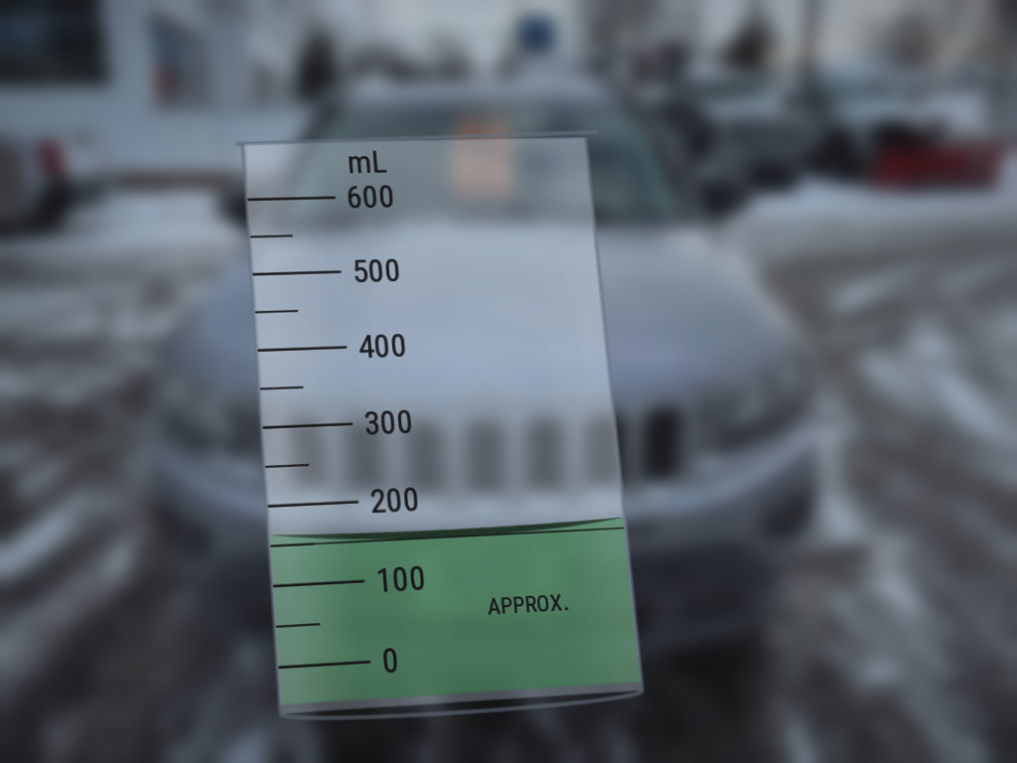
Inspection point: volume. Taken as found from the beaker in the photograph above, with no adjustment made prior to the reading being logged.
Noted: 150 mL
